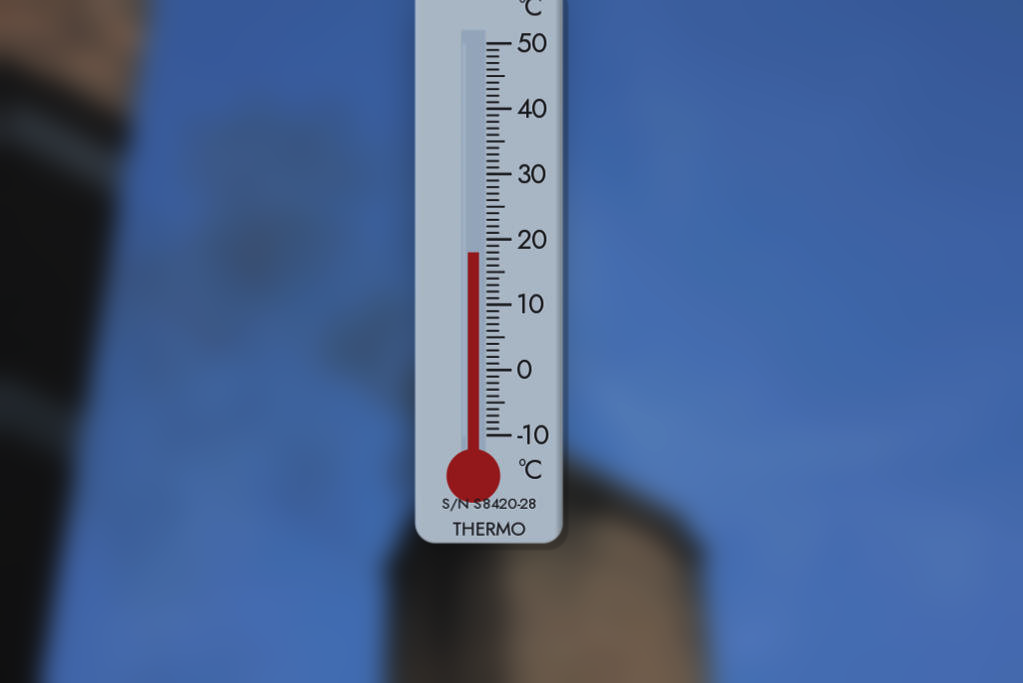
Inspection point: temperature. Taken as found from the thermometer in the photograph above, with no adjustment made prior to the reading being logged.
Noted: 18 °C
